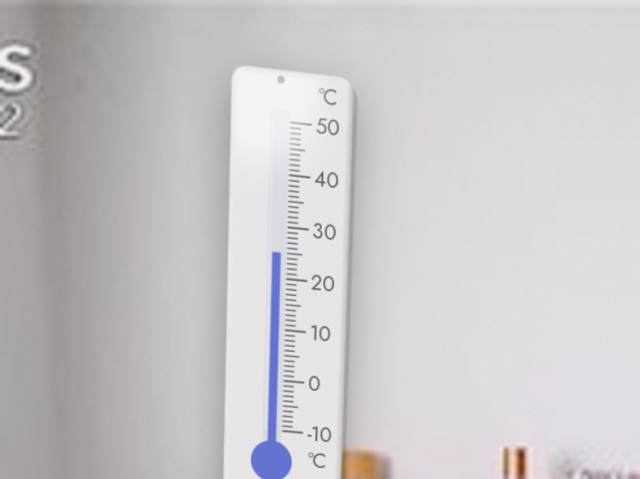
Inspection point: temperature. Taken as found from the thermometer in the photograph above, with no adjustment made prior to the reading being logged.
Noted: 25 °C
